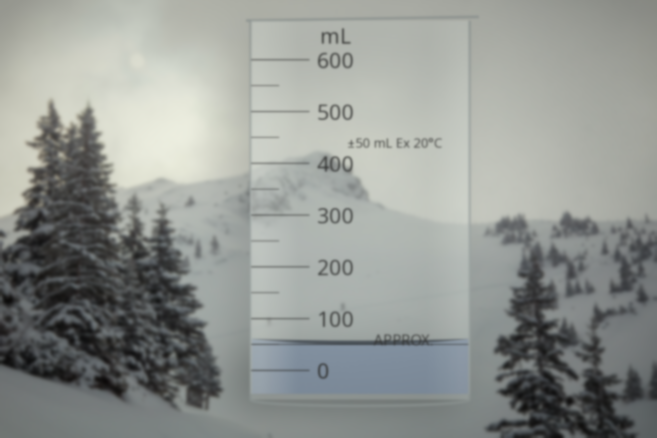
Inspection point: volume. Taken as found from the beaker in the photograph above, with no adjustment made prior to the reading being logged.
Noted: 50 mL
